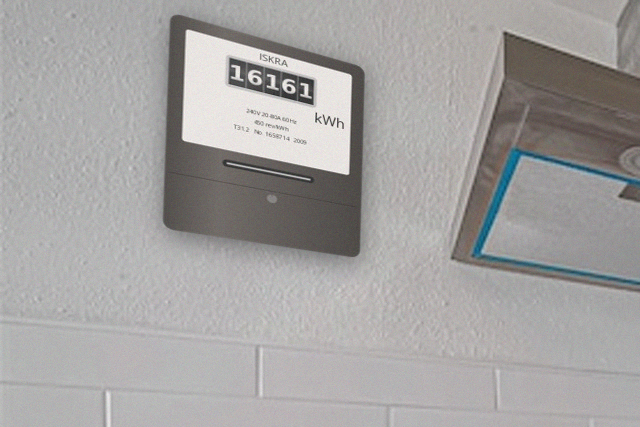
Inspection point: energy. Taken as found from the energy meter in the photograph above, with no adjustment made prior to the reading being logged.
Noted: 16161 kWh
